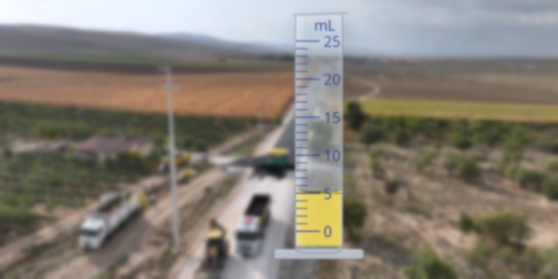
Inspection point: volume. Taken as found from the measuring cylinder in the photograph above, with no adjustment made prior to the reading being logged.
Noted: 5 mL
